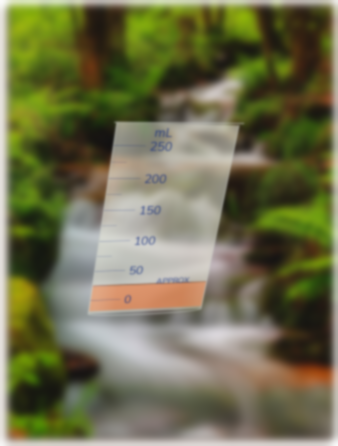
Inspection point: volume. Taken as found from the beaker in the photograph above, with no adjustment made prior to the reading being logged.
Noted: 25 mL
